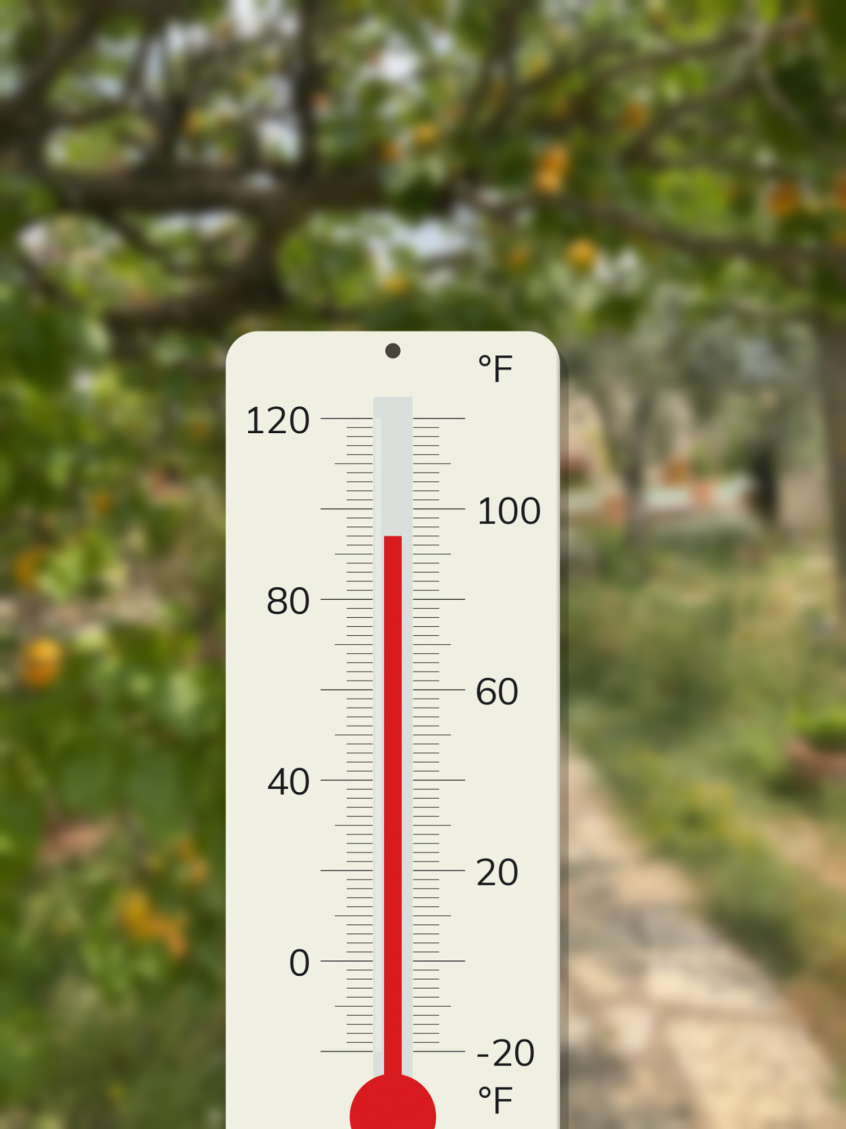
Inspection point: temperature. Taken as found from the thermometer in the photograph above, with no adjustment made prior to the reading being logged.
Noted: 94 °F
